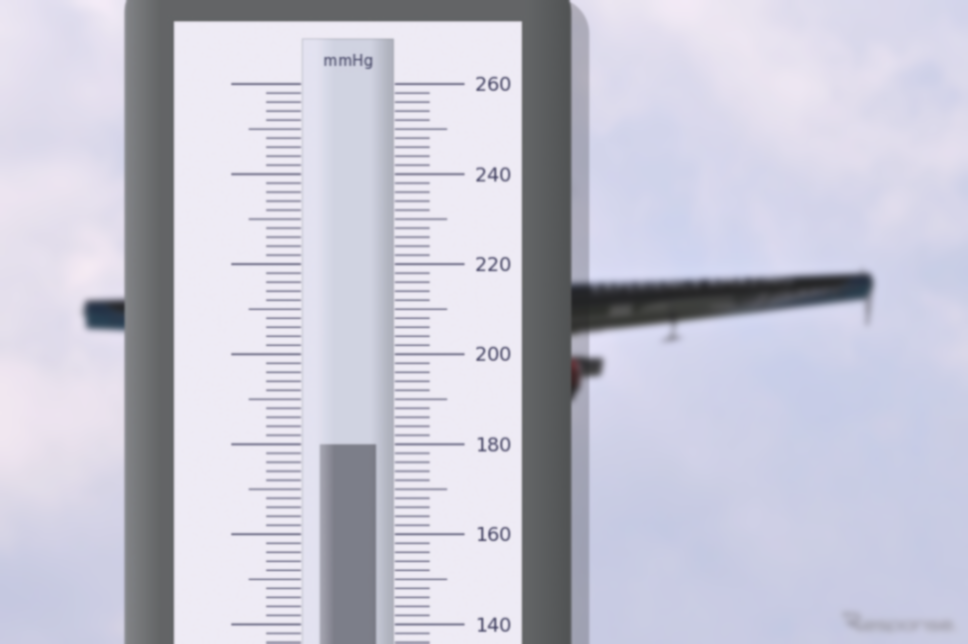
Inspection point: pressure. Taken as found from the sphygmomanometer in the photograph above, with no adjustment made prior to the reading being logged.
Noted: 180 mmHg
